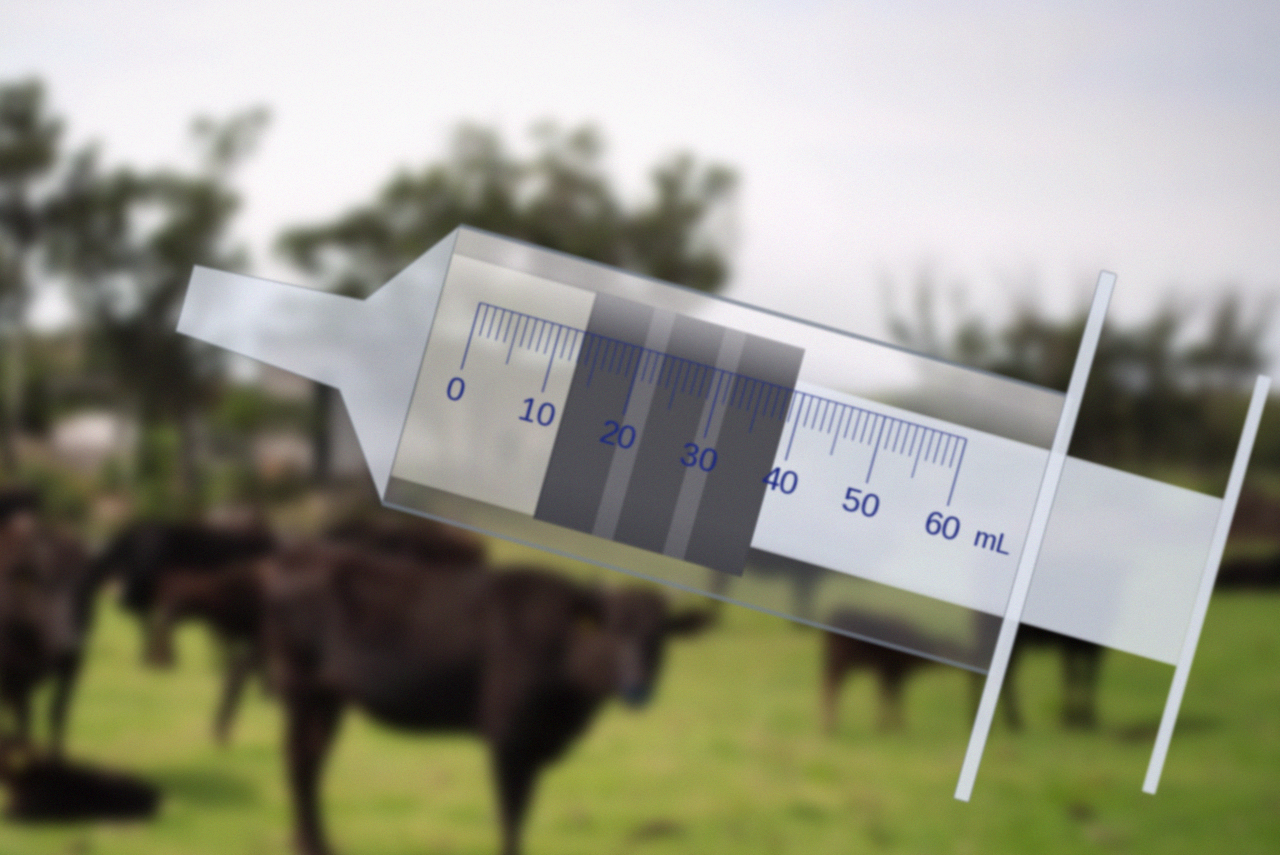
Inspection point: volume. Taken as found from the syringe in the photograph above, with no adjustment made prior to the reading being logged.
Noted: 13 mL
